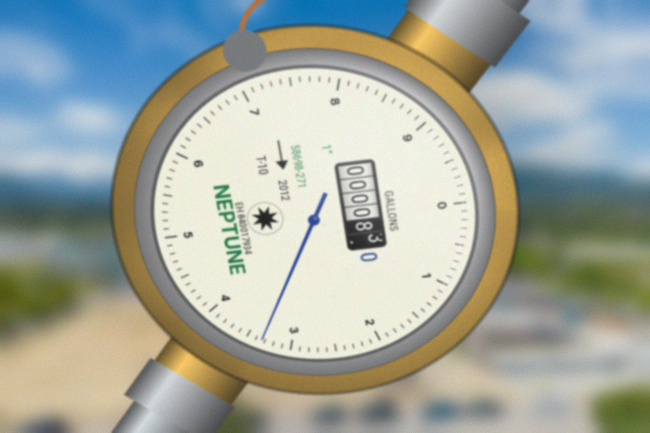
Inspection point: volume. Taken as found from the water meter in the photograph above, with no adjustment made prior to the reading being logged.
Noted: 833.3 gal
